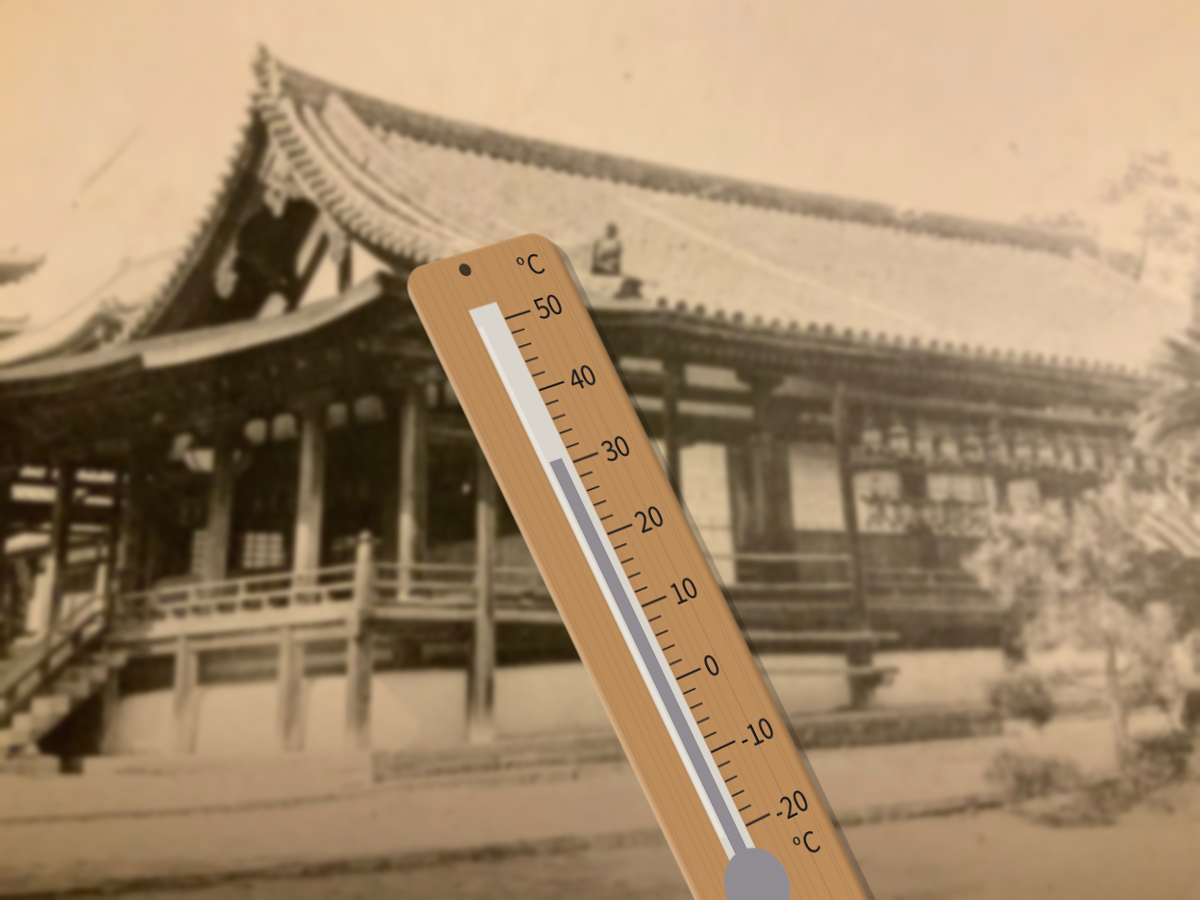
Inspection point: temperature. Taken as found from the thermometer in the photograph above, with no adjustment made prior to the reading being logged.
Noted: 31 °C
